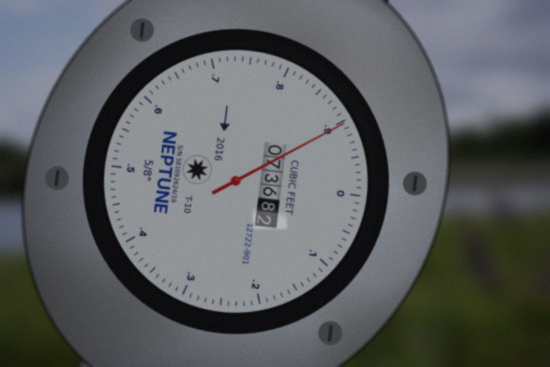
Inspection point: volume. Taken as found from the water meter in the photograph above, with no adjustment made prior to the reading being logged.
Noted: 73681.90 ft³
